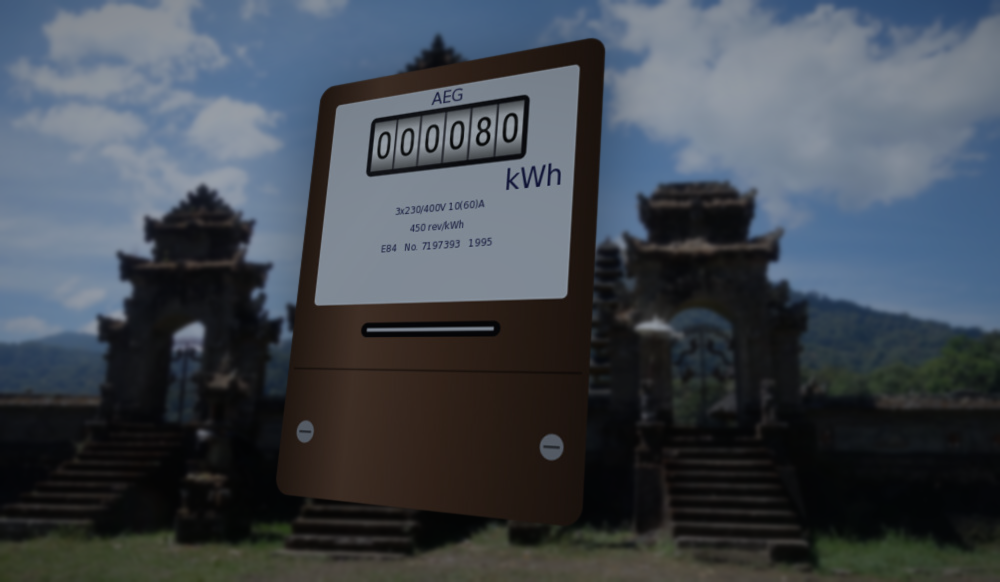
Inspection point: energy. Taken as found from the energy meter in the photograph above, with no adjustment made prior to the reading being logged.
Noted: 80 kWh
